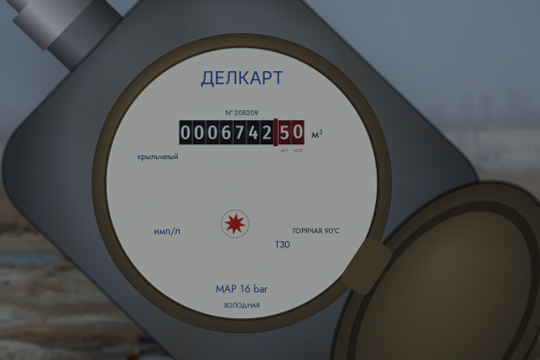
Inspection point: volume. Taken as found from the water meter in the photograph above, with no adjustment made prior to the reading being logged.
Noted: 6742.50 m³
